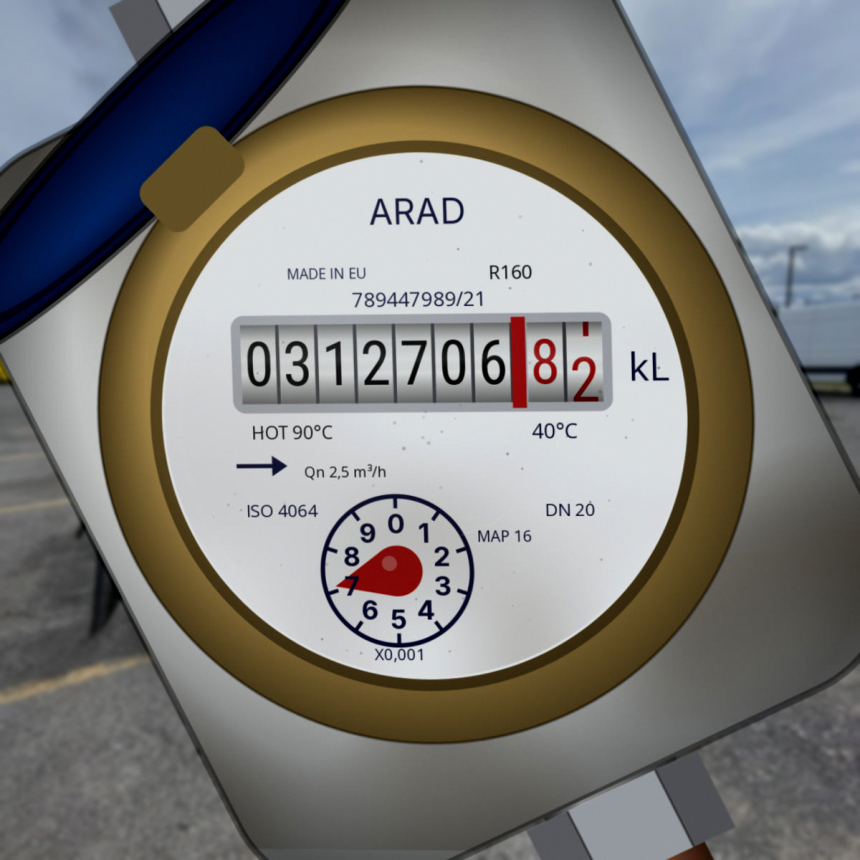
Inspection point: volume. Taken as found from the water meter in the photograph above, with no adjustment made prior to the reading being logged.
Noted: 312706.817 kL
